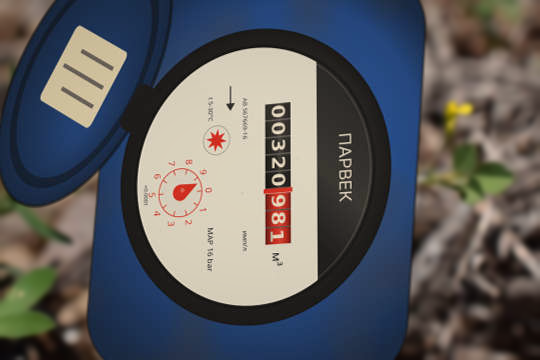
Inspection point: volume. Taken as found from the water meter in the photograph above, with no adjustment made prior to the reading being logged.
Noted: 320.9809 m³
